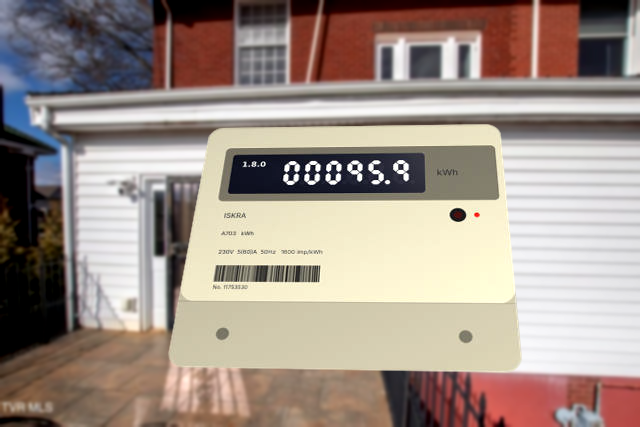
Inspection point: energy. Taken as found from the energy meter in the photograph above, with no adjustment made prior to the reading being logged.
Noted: 95.9 kWh
